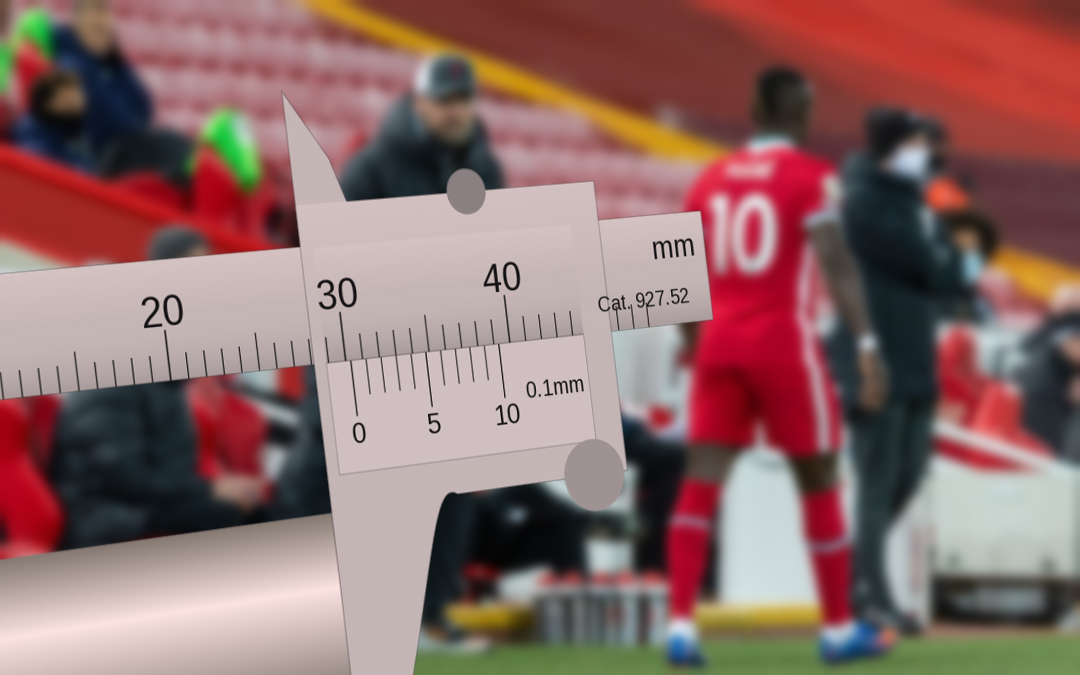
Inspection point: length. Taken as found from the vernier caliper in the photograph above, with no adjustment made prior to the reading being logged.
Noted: 30.3 mm
